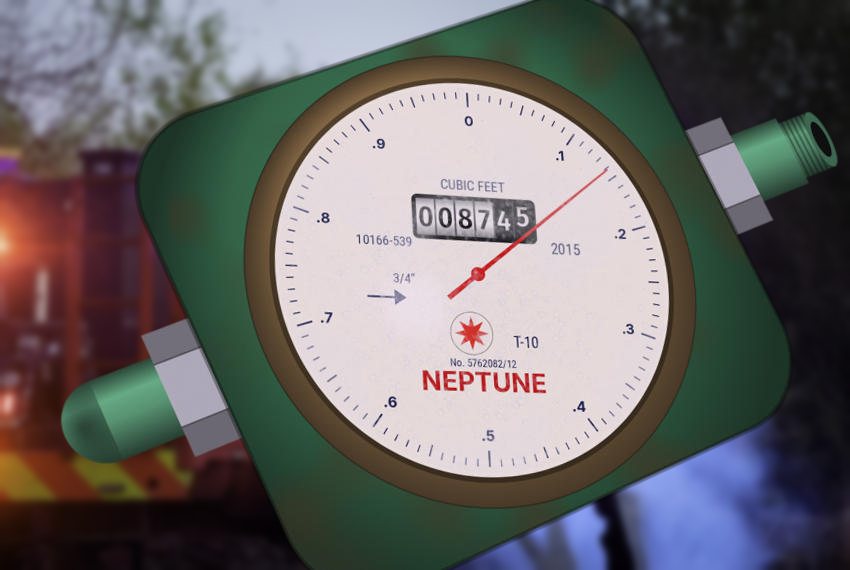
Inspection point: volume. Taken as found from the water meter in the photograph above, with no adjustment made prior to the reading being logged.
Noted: 8745.14 ft³
